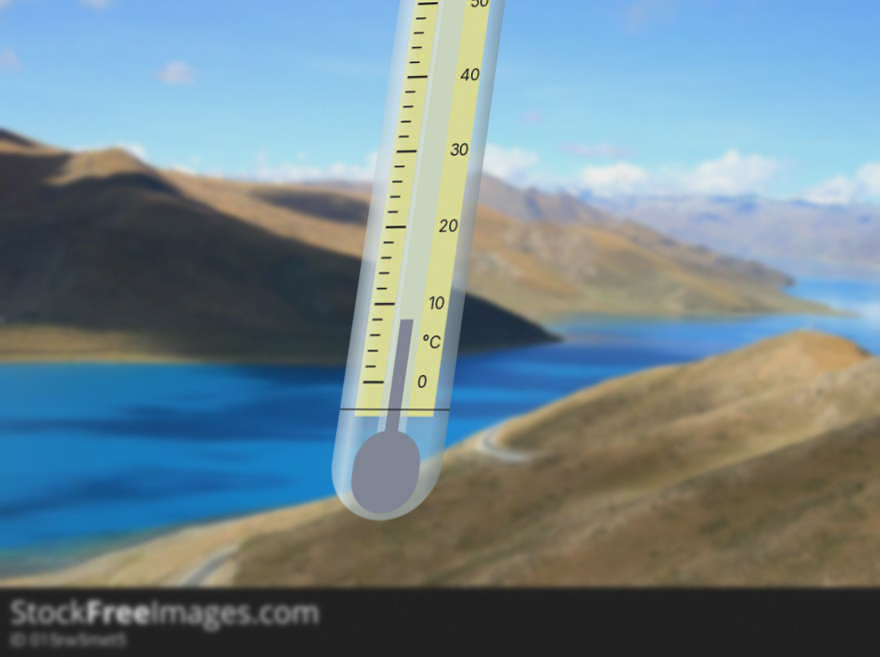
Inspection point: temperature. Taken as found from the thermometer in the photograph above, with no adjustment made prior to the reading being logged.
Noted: 8 °C
